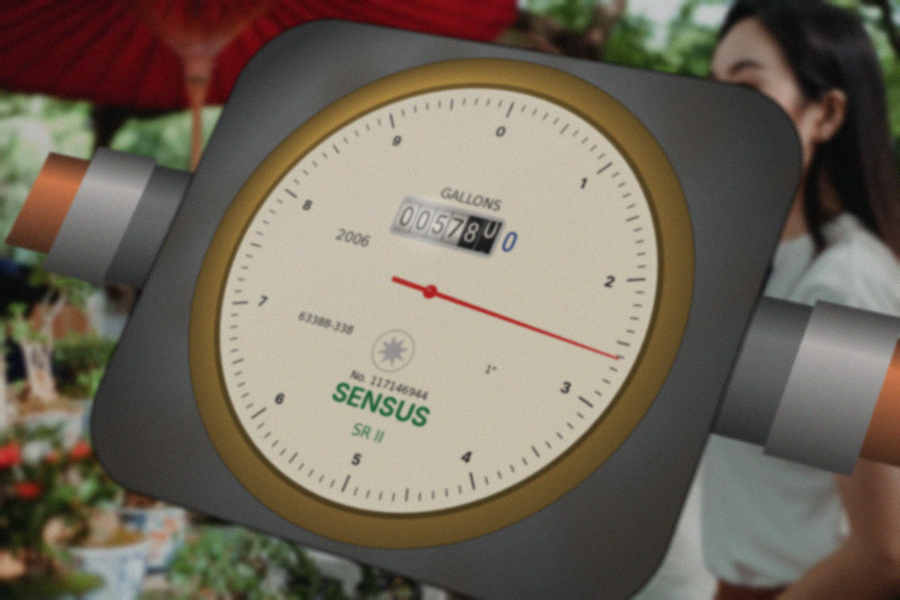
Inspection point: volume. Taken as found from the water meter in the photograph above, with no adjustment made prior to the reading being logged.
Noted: 57802.6 gal
